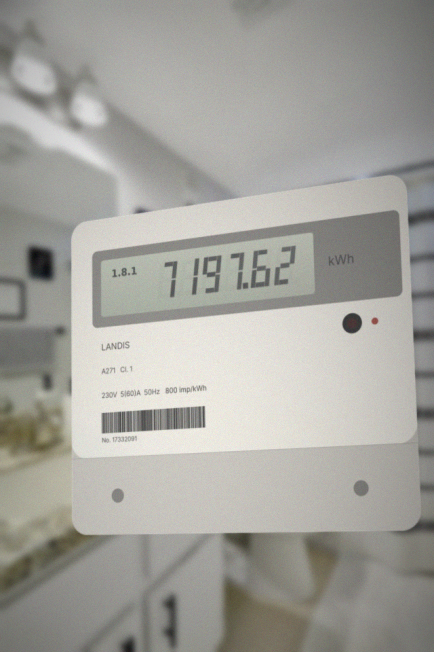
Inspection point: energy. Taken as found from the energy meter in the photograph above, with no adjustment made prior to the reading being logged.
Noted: 7197.62 kWh
